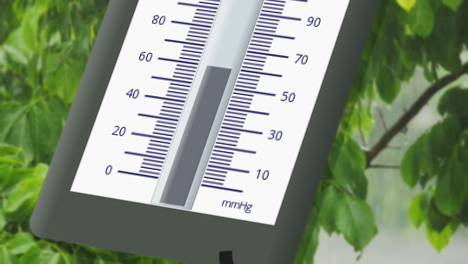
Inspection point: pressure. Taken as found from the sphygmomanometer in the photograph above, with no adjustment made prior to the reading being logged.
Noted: 60 mmHg
